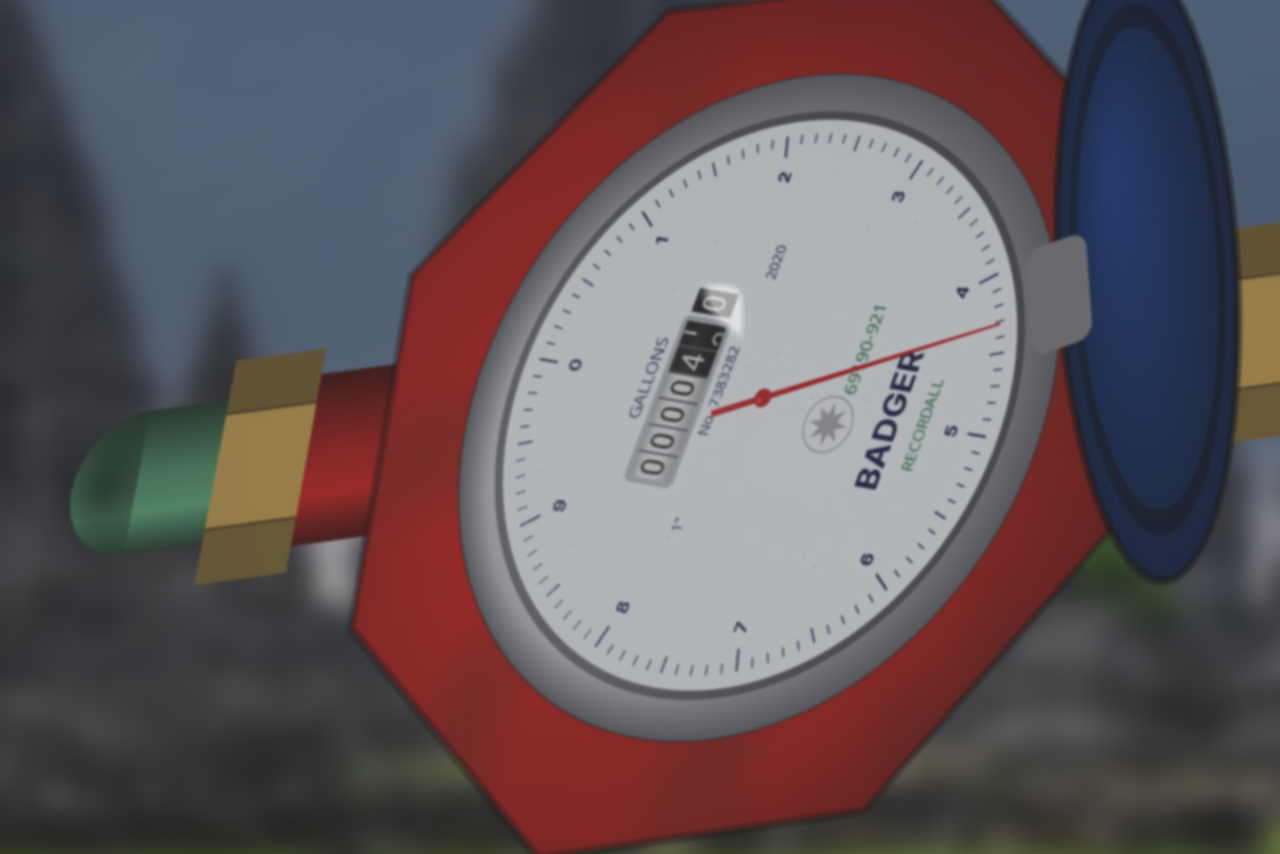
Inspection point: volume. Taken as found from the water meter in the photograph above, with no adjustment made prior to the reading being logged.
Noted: 414.3 gal
